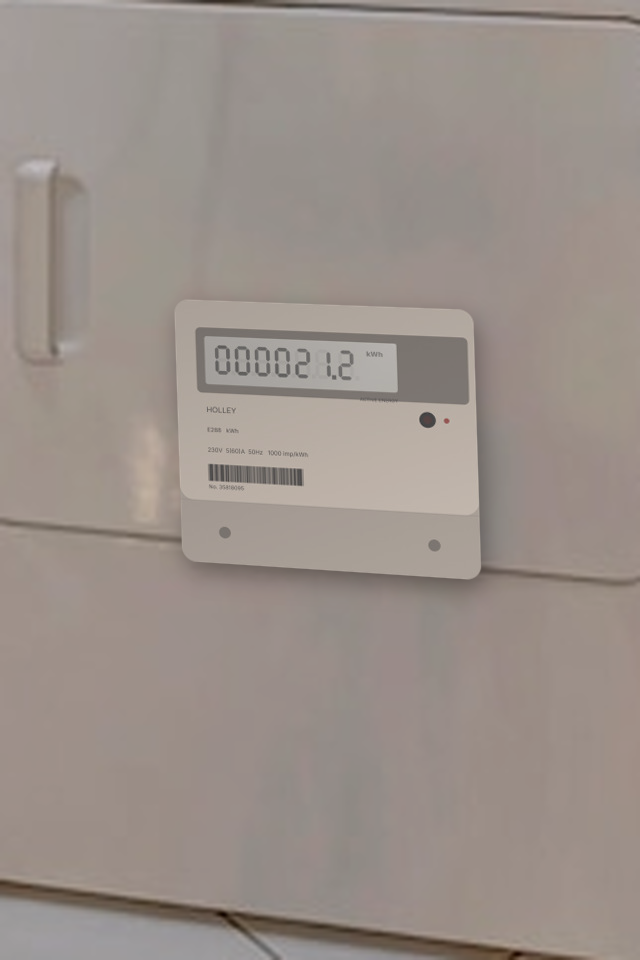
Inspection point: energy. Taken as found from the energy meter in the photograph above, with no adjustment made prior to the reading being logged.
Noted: 21.2 kWh
